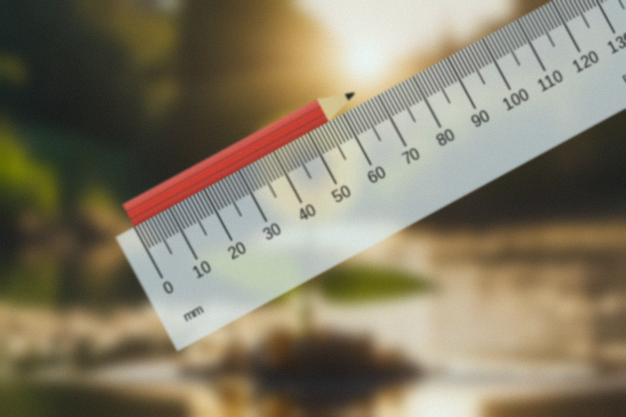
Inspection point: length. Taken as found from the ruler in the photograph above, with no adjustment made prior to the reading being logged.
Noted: 65 mm
